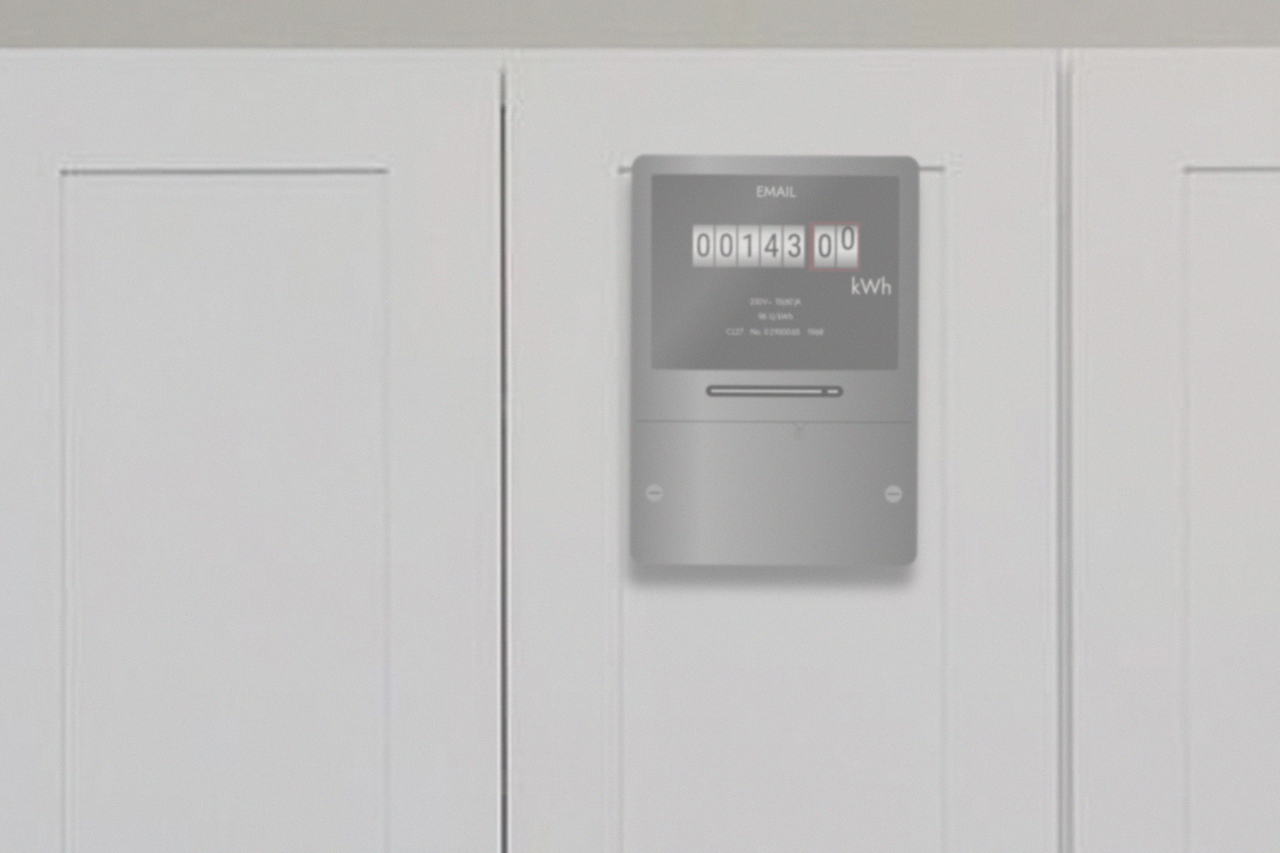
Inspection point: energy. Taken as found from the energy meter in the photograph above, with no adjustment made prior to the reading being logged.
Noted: 143.00 kWh
